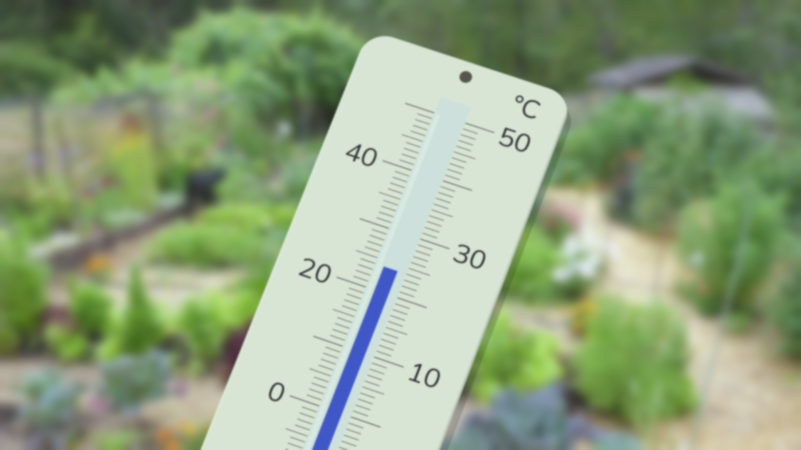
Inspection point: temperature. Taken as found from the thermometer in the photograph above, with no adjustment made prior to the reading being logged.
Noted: 24 °C
